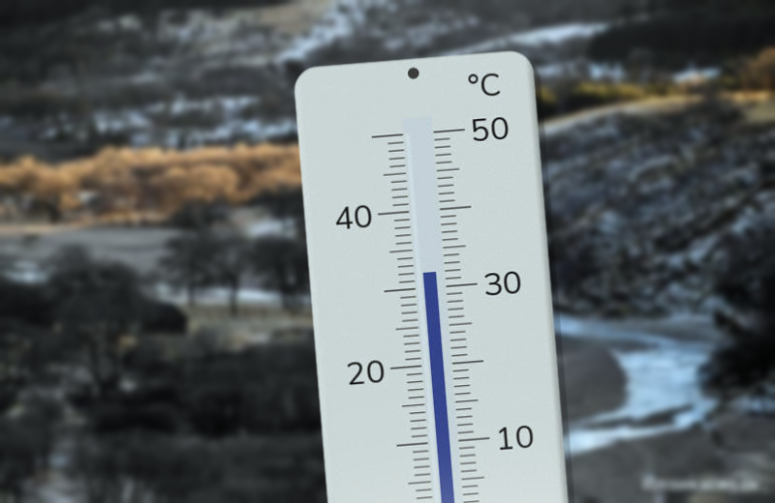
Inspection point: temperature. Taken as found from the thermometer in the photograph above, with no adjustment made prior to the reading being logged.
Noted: 32 °C
